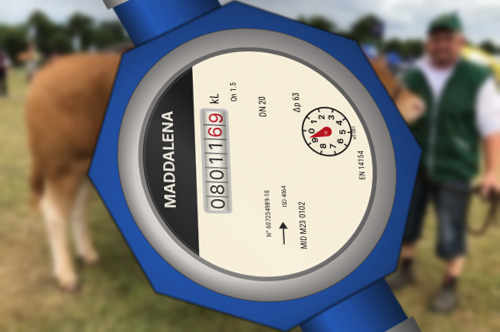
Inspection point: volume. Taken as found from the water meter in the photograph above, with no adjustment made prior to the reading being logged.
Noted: 8011.689 kL
